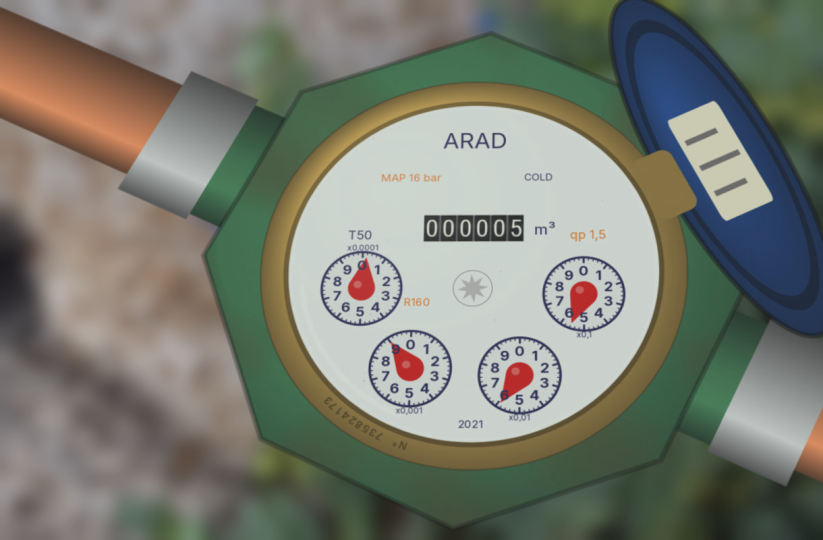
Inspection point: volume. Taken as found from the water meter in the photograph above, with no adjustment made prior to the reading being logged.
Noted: 5.5590 m³
